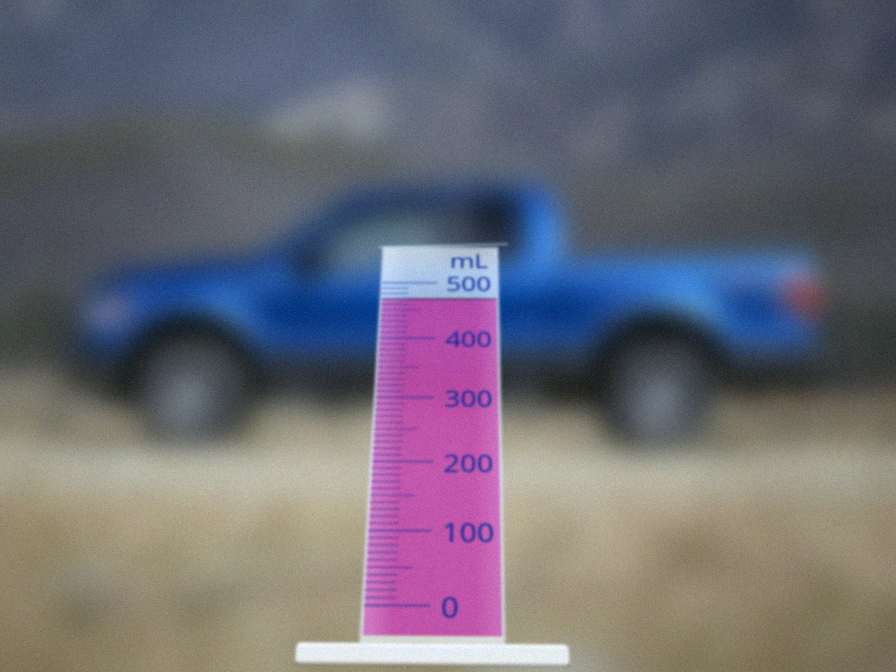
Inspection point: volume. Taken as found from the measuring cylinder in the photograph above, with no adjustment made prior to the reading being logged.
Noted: 470 mL
